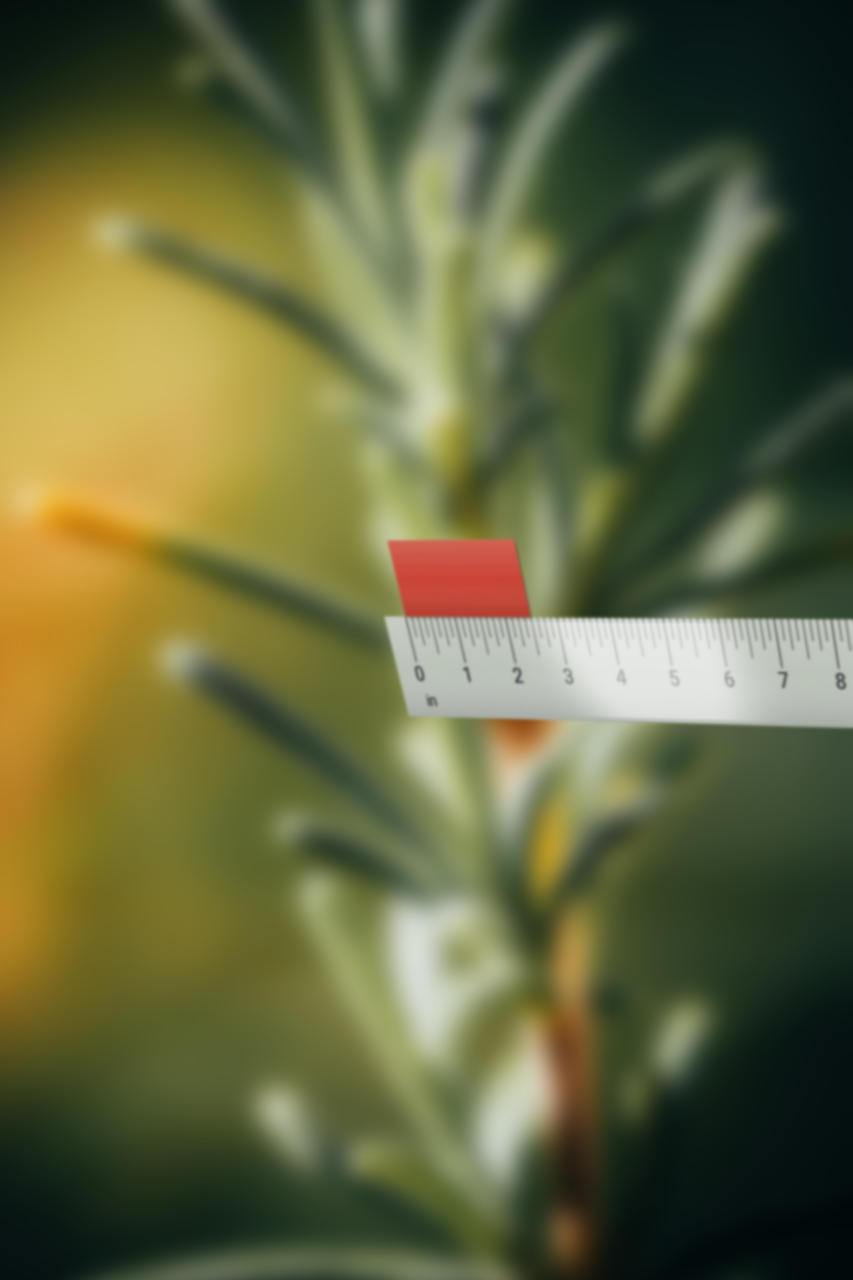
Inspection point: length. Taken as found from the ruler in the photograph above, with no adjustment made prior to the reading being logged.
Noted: 2.5 in
